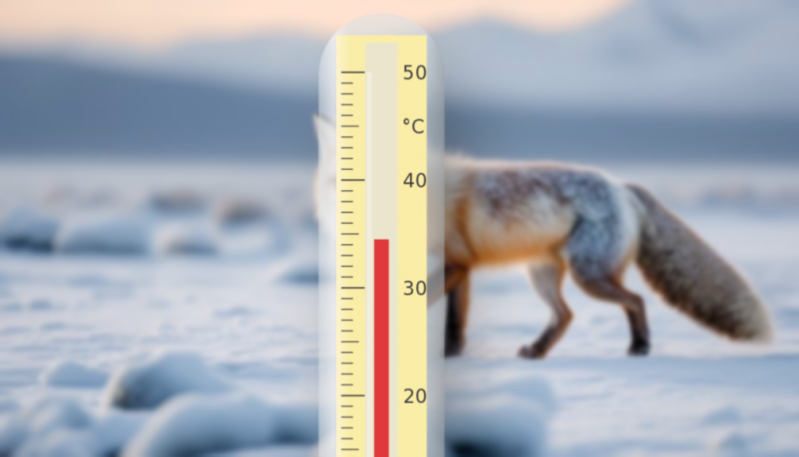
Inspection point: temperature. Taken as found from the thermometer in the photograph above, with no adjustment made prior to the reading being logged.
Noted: 34.5 °C
